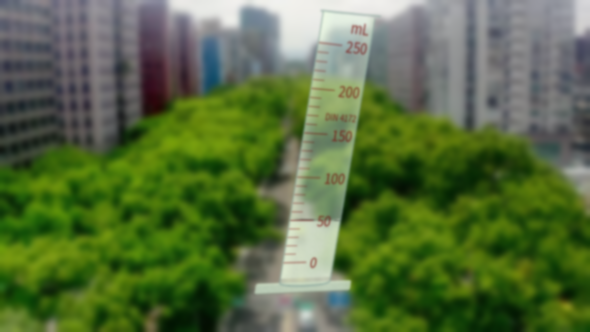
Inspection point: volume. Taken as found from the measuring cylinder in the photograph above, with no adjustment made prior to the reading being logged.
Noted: 50 mL
